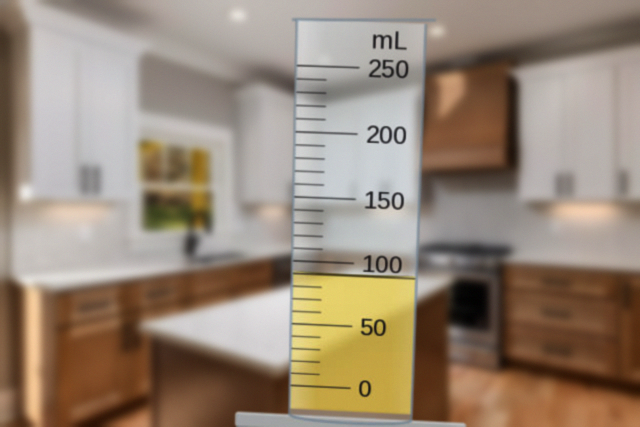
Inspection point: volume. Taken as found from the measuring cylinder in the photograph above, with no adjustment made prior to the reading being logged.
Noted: 90 mL
